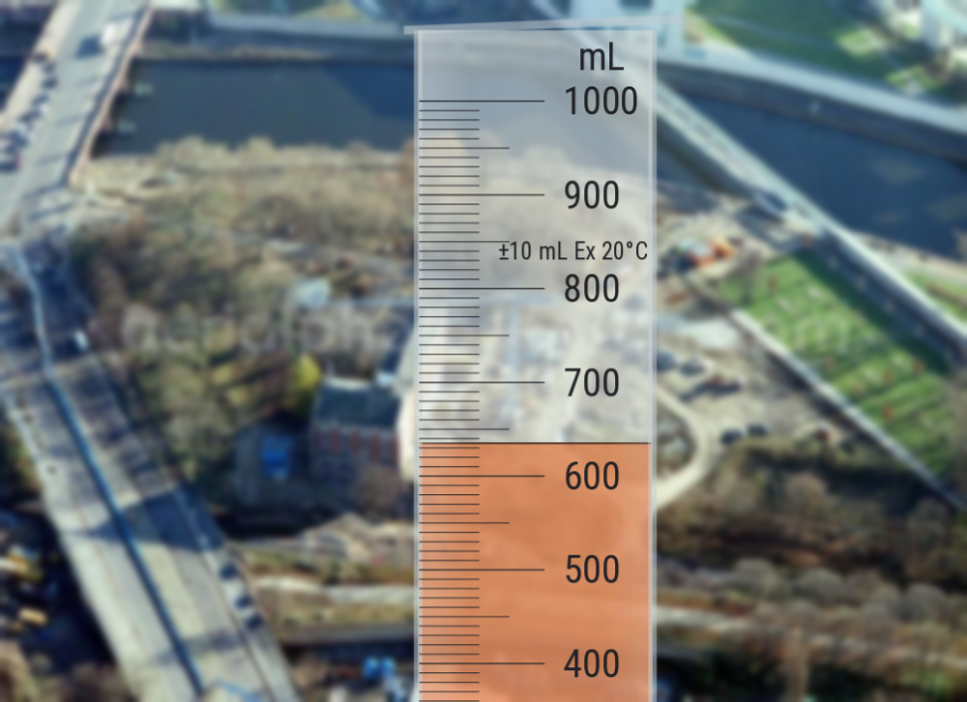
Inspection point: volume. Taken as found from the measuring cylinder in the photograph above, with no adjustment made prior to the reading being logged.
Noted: 635 mL
